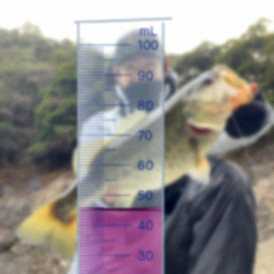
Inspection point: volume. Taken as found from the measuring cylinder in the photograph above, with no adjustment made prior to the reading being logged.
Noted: 45 mL
